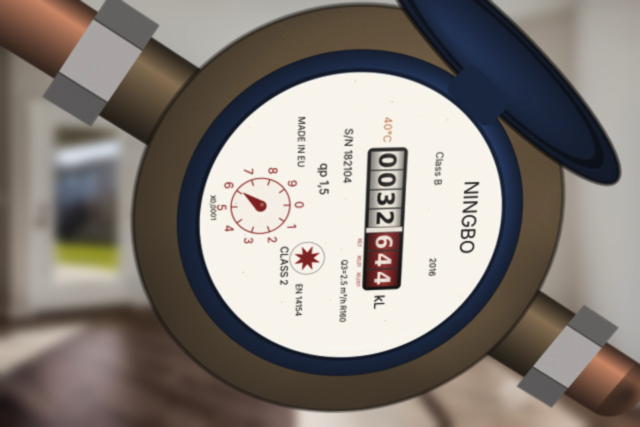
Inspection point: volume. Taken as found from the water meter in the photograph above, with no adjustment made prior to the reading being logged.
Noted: 32.6446 kL
